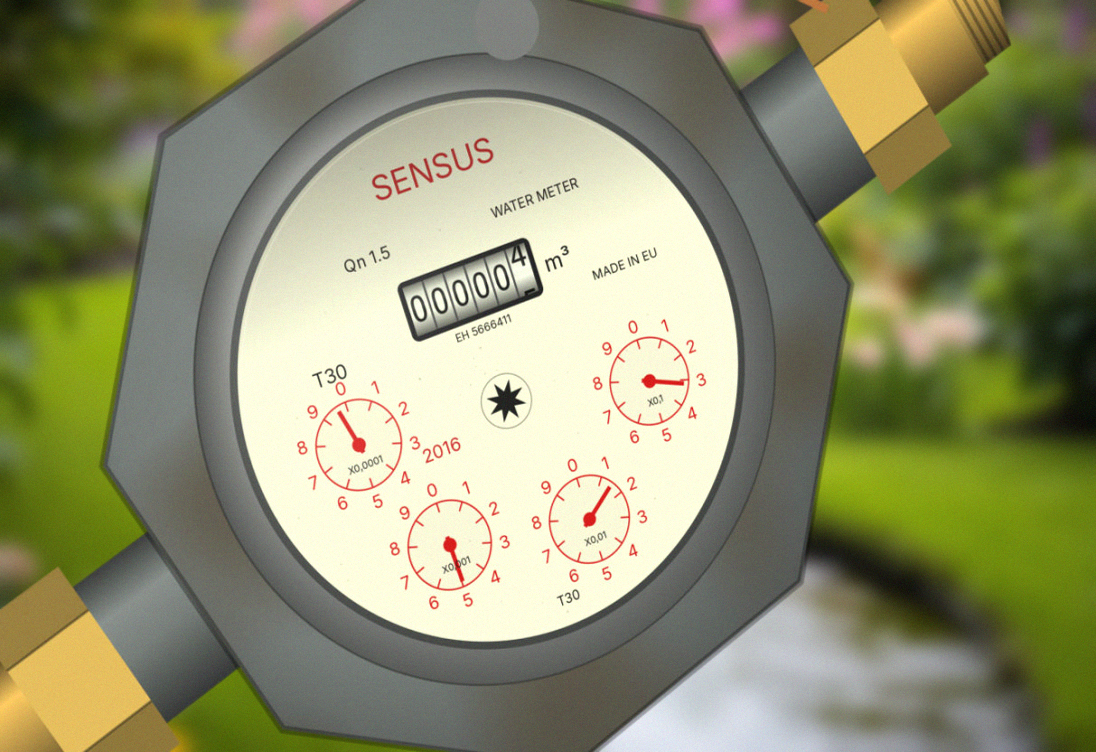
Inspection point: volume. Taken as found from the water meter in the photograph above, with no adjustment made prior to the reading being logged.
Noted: 4.3149 m³
